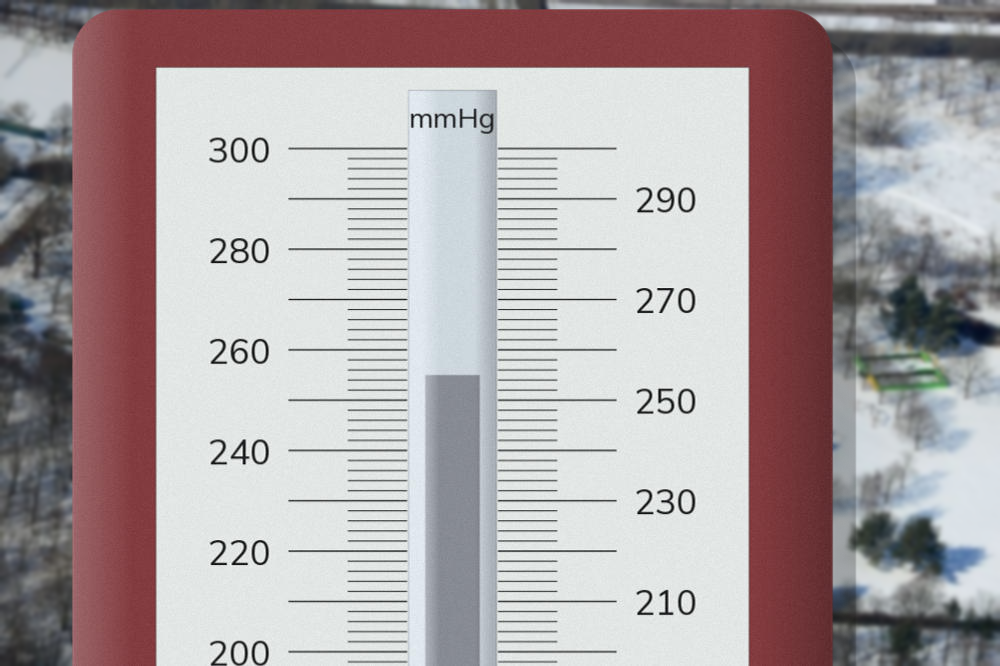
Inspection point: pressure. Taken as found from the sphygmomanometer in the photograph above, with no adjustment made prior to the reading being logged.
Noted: 255 mmHg
